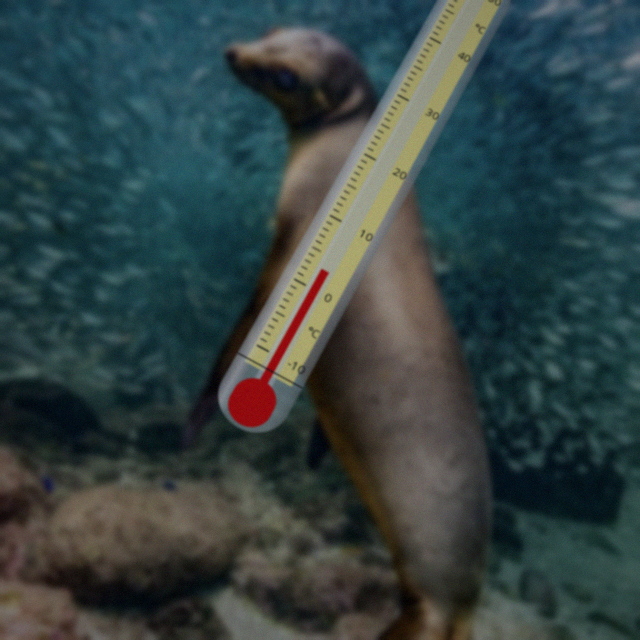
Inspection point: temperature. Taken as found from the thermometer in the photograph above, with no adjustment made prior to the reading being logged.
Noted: 3 °C
